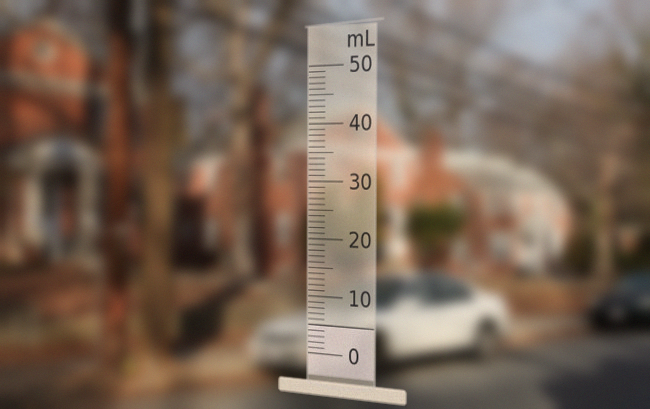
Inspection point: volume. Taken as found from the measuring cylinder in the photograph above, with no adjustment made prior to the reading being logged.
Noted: 5 mL
